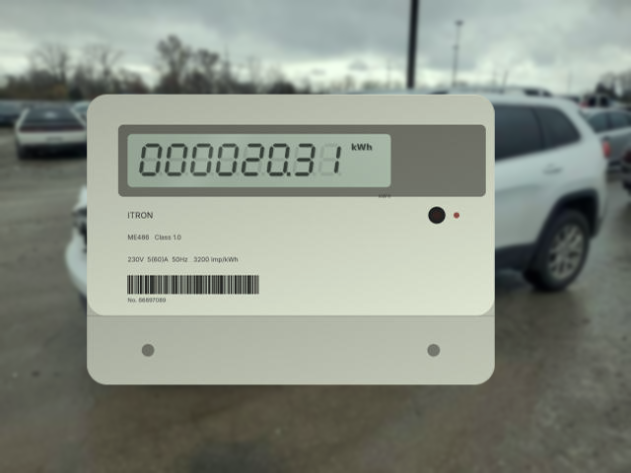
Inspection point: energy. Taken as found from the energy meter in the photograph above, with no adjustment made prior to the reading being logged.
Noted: 20.31 kWh
